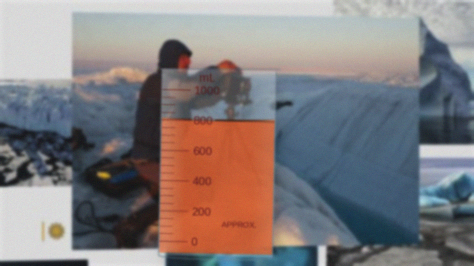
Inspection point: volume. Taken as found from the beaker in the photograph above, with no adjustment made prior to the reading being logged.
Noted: 800 mL
